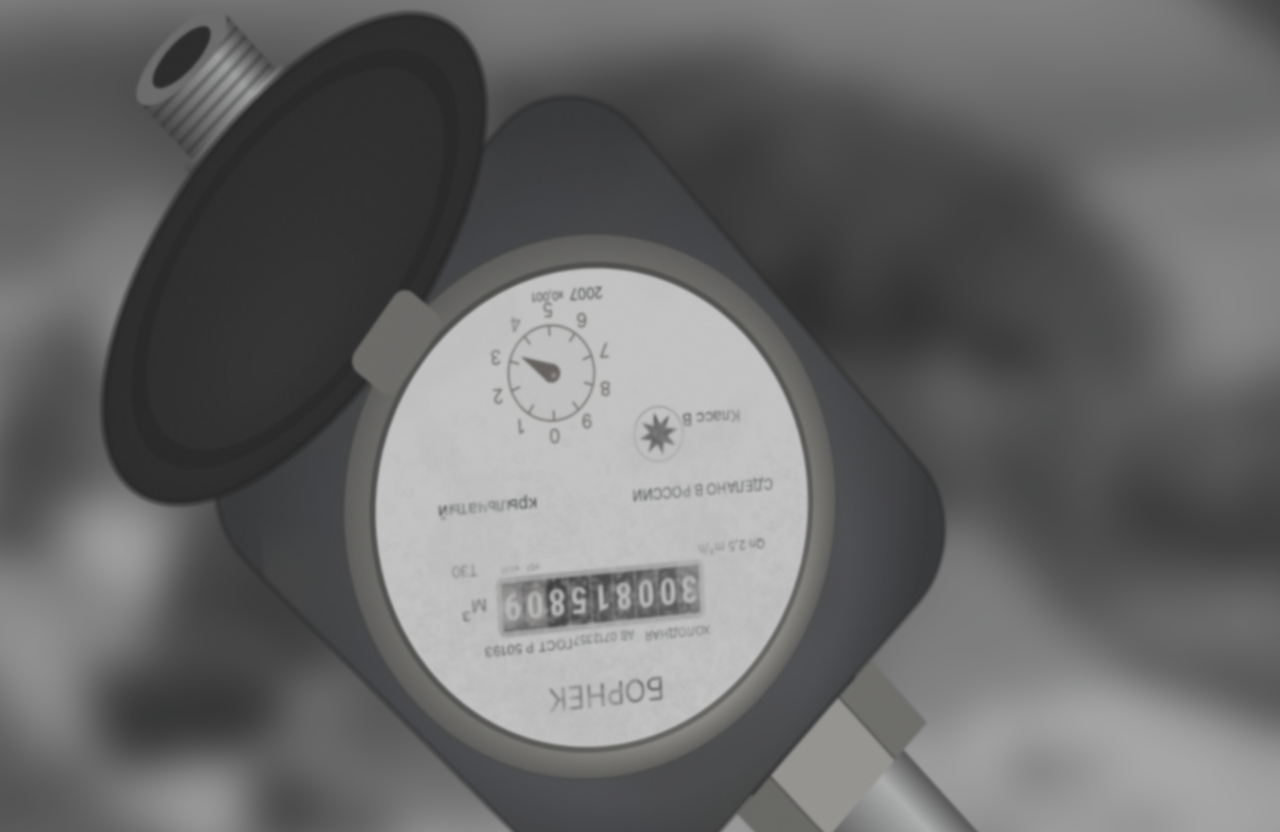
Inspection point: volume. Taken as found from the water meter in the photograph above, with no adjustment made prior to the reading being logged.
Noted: 3008158.093 m³
